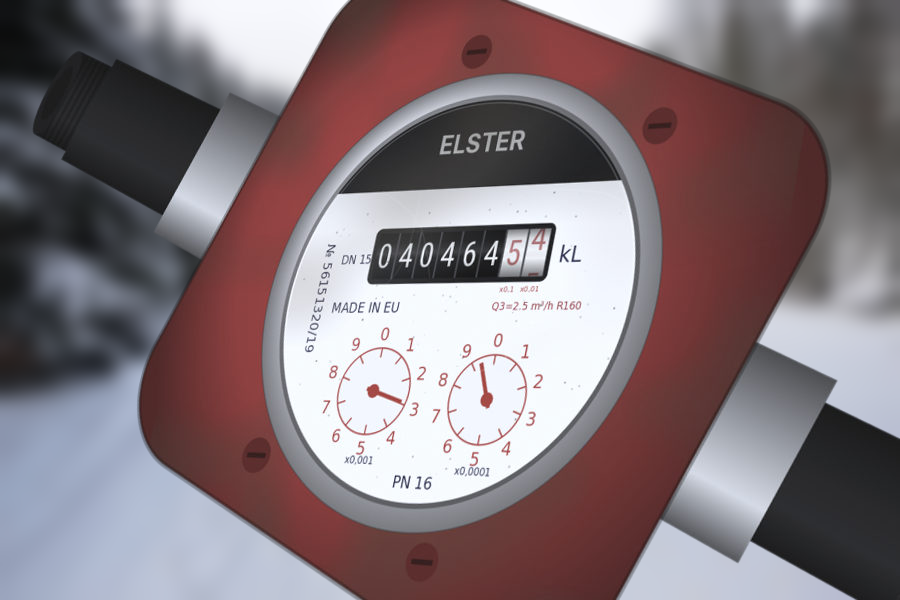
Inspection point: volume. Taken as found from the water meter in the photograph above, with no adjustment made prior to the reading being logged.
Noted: 40464.5429 kL
